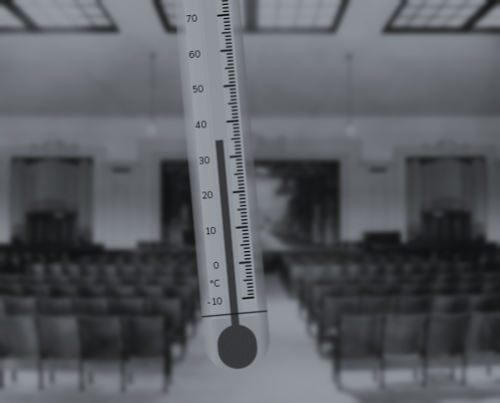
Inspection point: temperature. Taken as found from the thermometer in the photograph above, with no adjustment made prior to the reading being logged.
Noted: 35 °C
